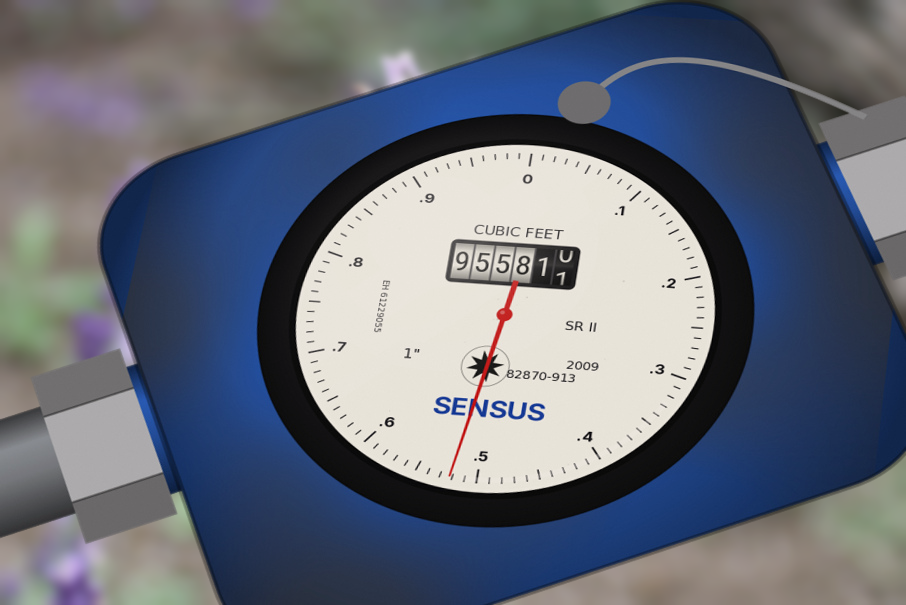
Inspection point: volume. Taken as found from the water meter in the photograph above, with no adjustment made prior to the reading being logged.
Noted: 955810.52 ft³
